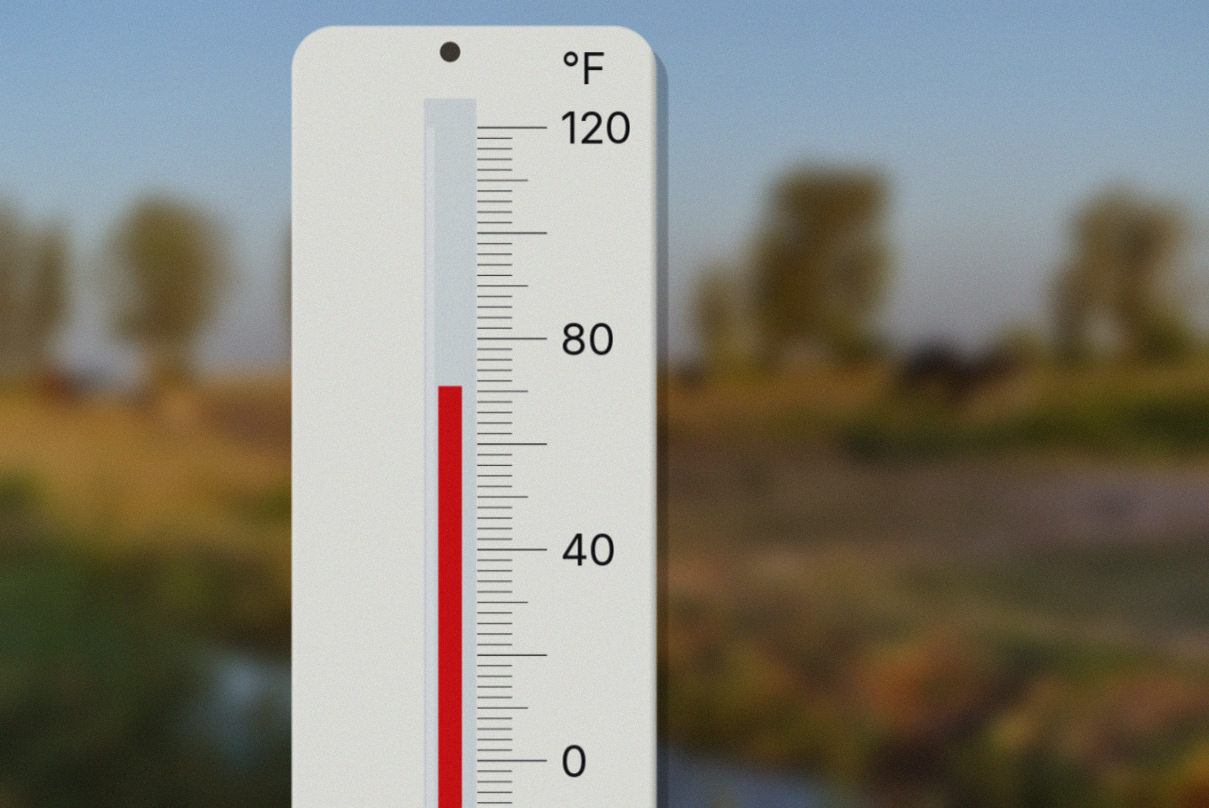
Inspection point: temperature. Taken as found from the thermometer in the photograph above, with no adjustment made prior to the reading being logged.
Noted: 71 °F
